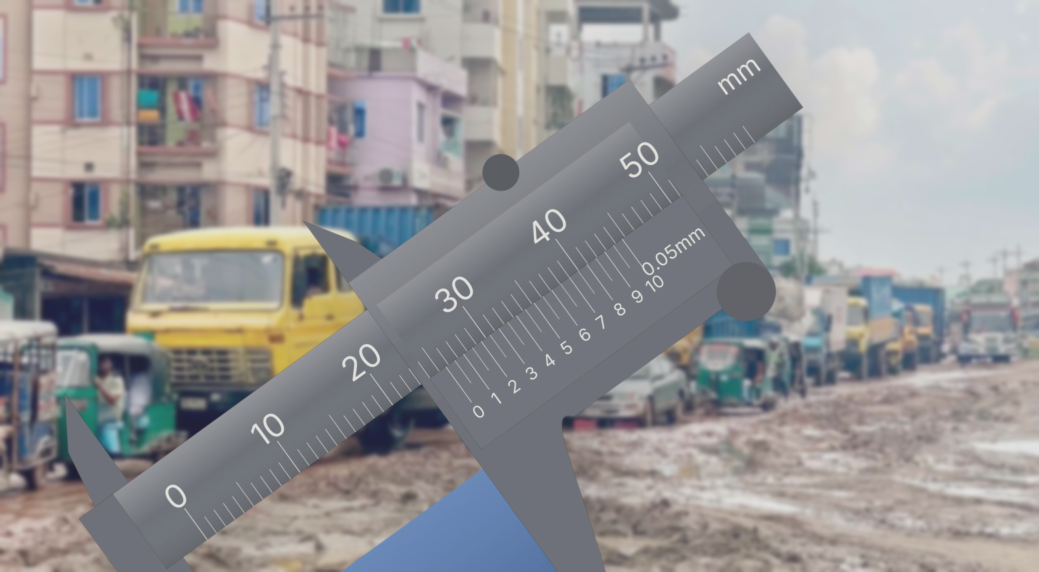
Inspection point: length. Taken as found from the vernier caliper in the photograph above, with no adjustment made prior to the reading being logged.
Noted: 25.7 mm
